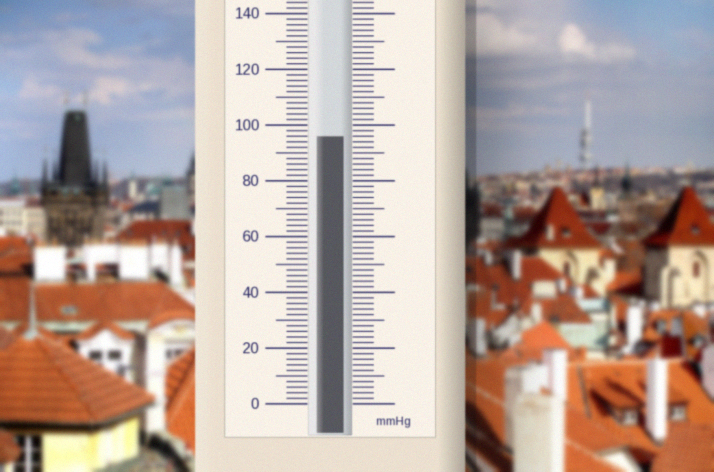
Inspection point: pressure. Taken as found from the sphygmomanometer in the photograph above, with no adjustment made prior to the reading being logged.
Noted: 96 mmHg
